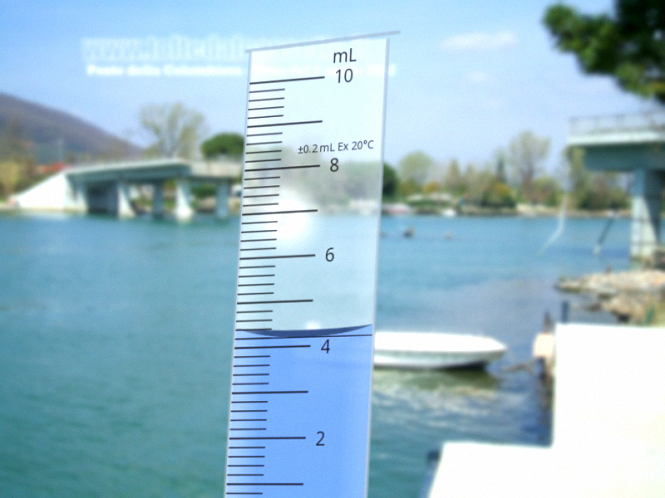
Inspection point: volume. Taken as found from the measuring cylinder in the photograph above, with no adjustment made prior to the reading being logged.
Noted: 4.2 mL
